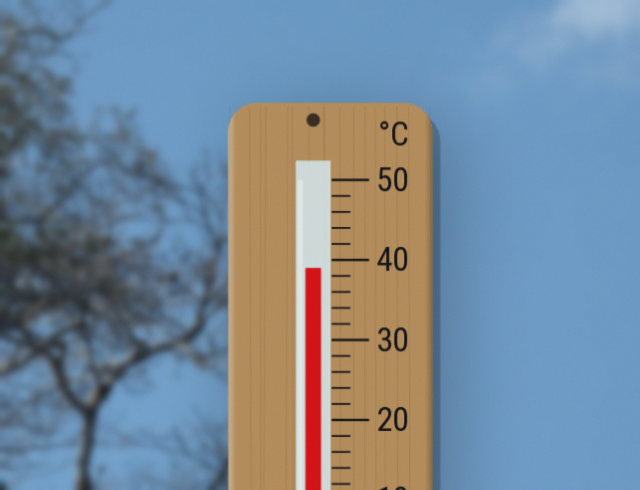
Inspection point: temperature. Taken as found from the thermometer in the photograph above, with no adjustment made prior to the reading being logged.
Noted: 39 °C
